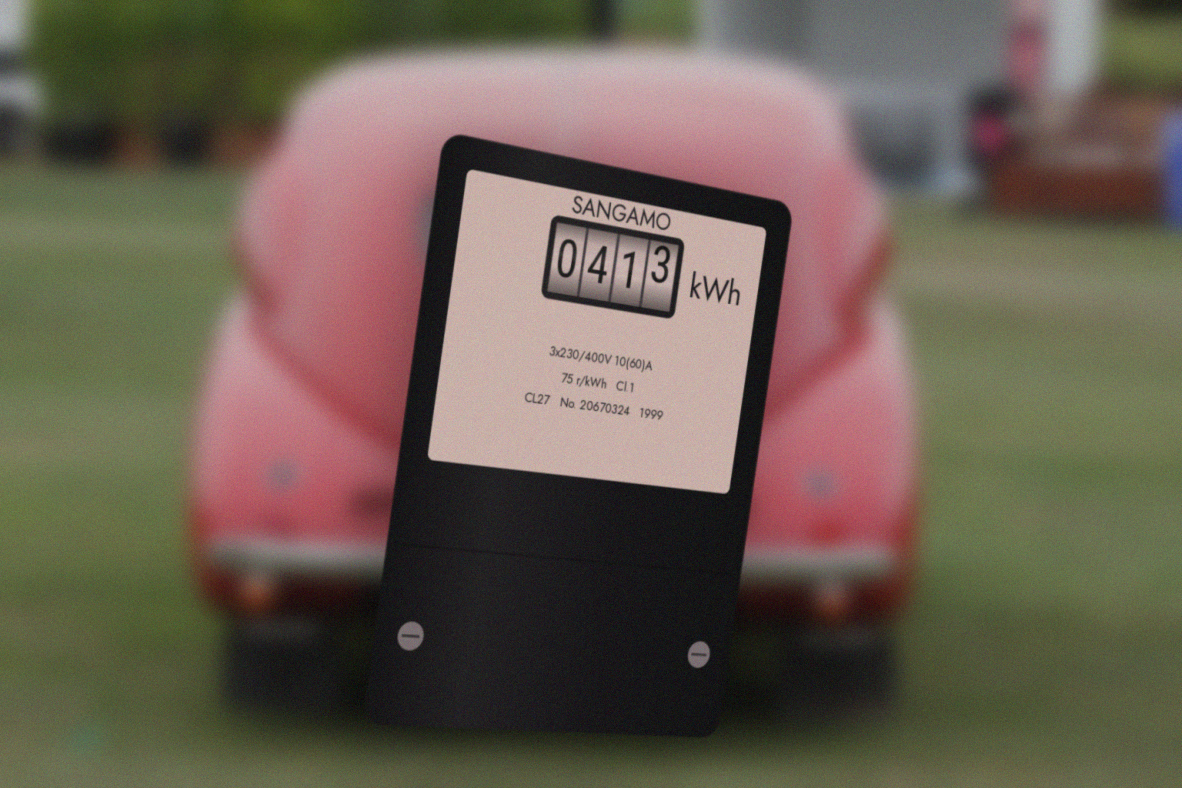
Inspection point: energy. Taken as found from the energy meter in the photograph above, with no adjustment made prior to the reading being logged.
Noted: 413 kWh
